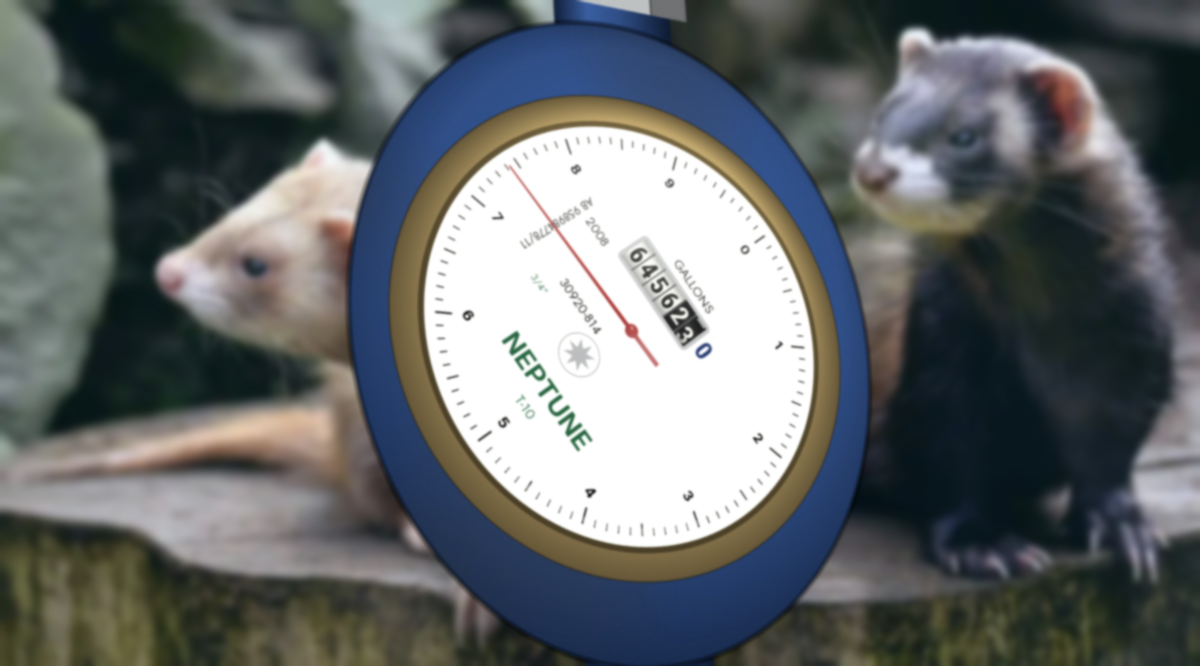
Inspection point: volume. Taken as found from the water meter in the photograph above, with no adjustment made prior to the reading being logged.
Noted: 6456227.4 gal
